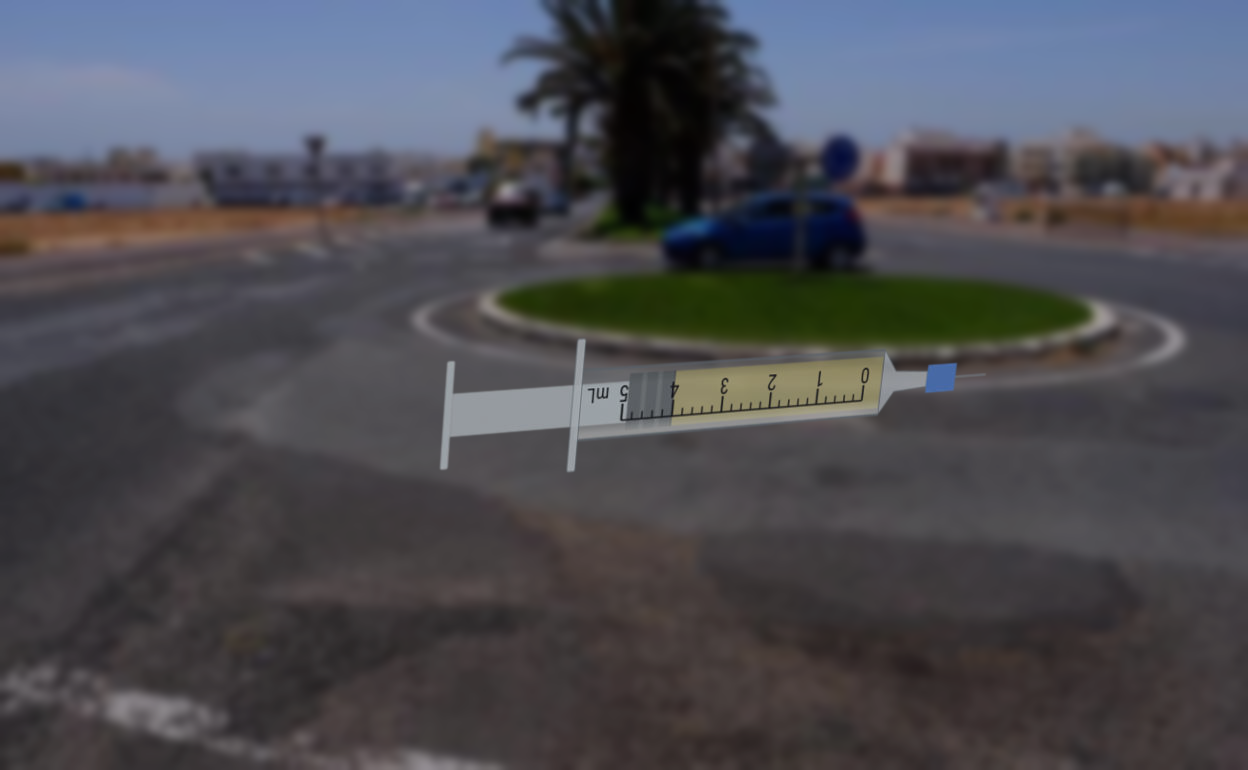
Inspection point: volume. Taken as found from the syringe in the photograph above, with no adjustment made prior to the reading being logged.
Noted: 4 mL
